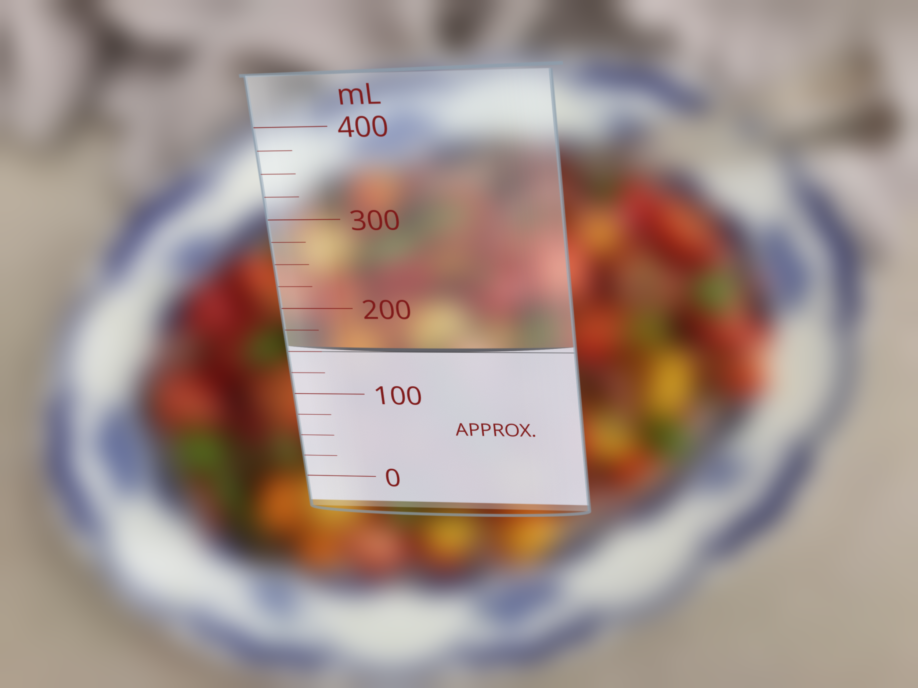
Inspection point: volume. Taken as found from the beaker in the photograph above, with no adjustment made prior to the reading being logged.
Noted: 150 mL
